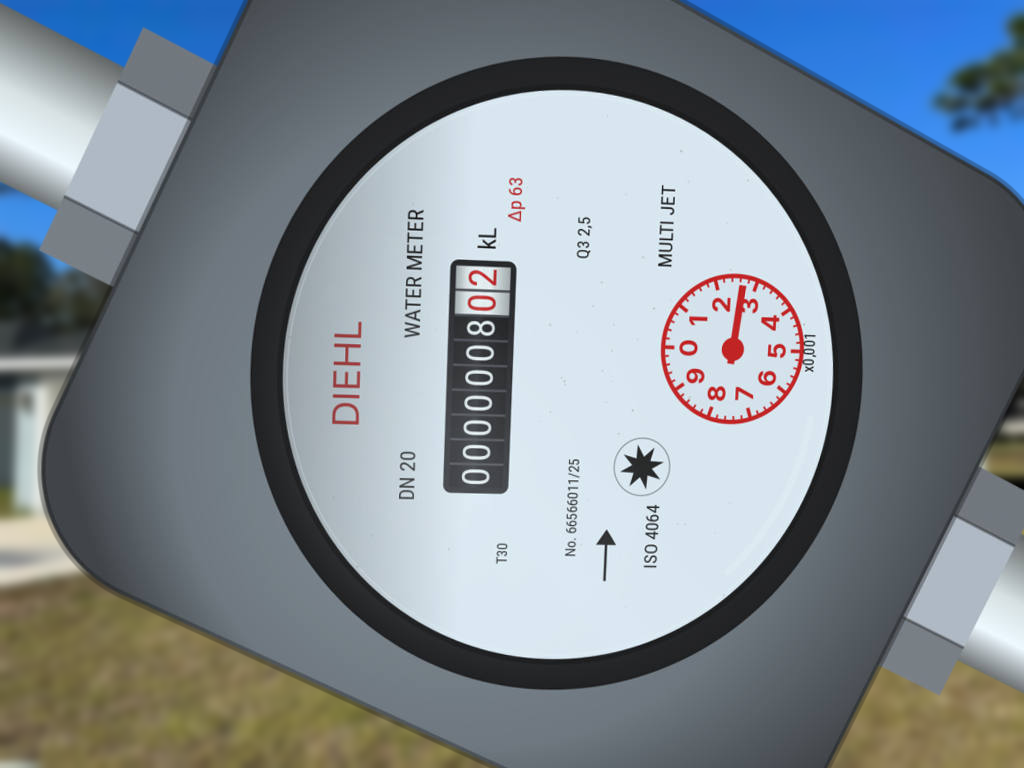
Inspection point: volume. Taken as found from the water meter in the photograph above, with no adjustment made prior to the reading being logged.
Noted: 8.022 kL
